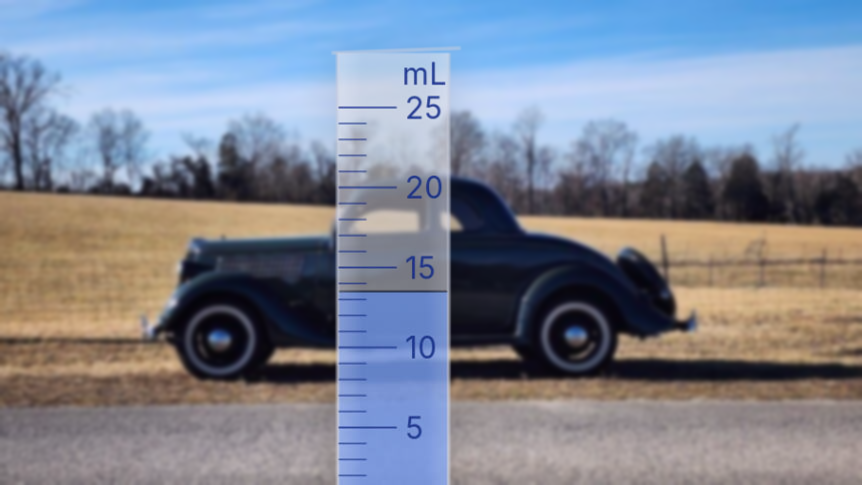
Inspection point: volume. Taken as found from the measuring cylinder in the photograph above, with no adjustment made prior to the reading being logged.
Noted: 13.5 mL
